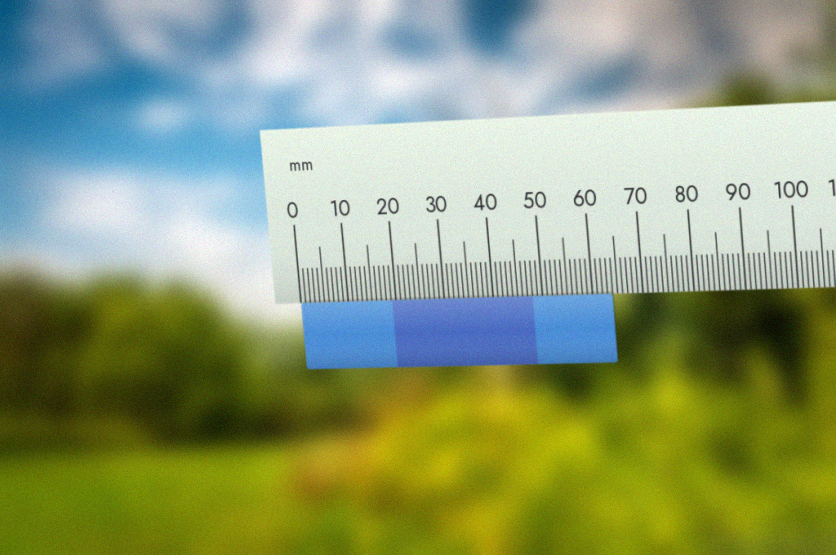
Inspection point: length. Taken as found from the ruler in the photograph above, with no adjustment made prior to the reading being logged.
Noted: 64 mm
